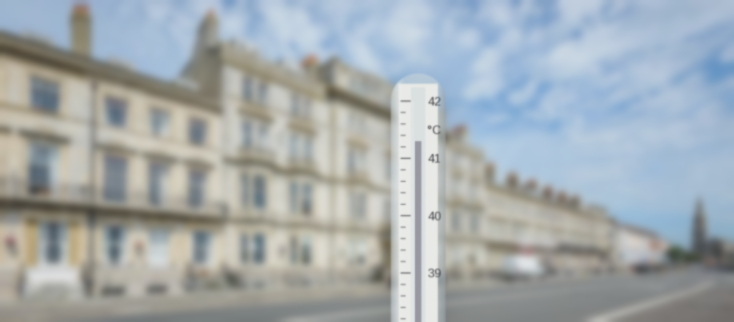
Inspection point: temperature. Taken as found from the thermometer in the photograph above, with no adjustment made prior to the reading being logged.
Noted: 41.3 °C
